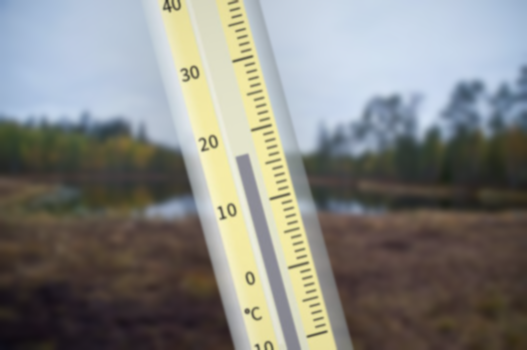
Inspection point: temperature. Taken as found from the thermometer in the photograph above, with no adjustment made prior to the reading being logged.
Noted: 17 °C
